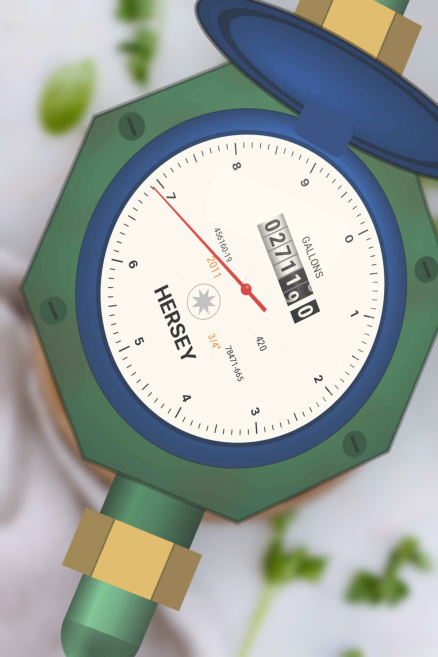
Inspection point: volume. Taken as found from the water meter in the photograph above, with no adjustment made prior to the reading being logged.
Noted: 271186.9 gal
